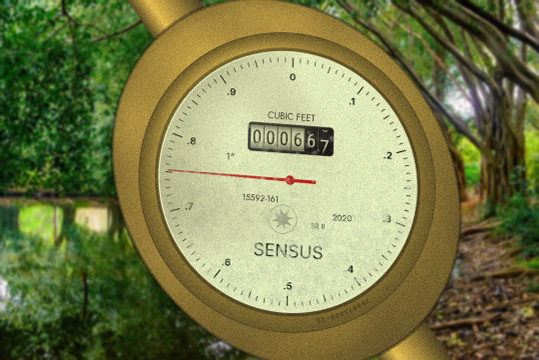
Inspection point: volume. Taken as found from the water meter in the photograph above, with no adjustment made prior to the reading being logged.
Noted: 666.75 ft³
